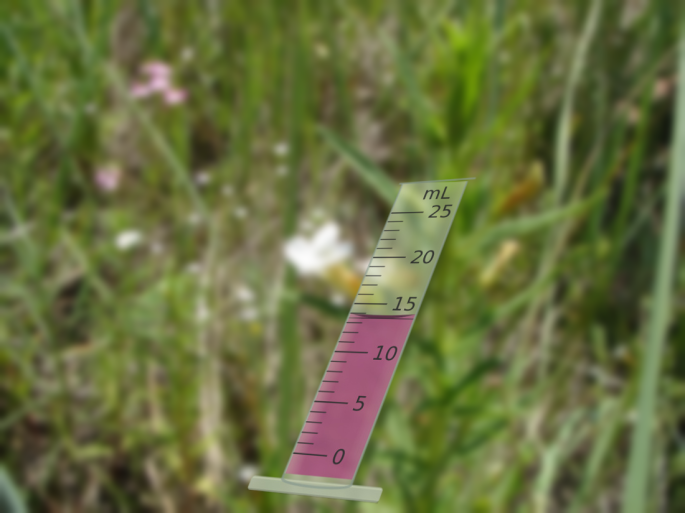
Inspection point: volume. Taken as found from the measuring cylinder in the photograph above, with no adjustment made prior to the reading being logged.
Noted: 13.5 mL
